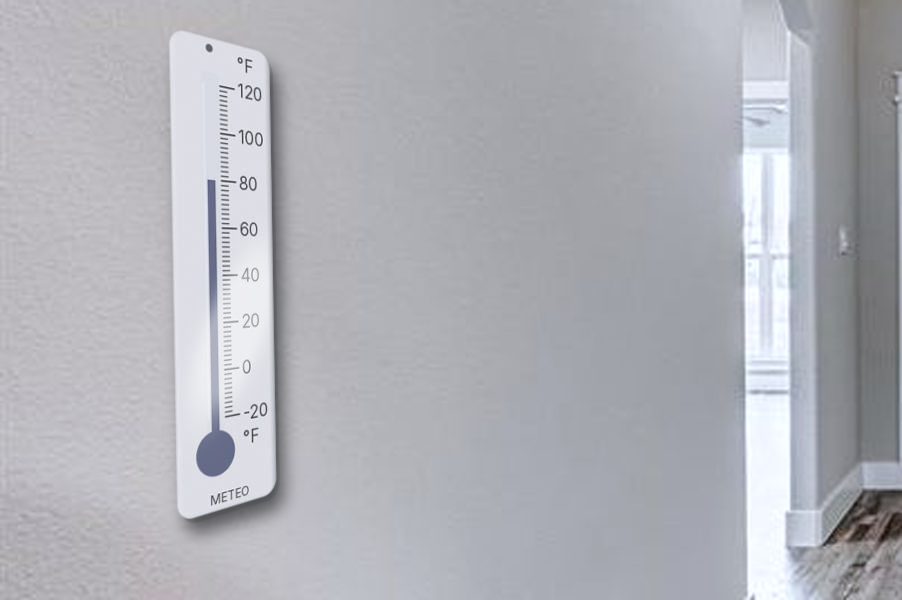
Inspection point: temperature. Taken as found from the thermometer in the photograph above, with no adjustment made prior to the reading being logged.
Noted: 80 °F
